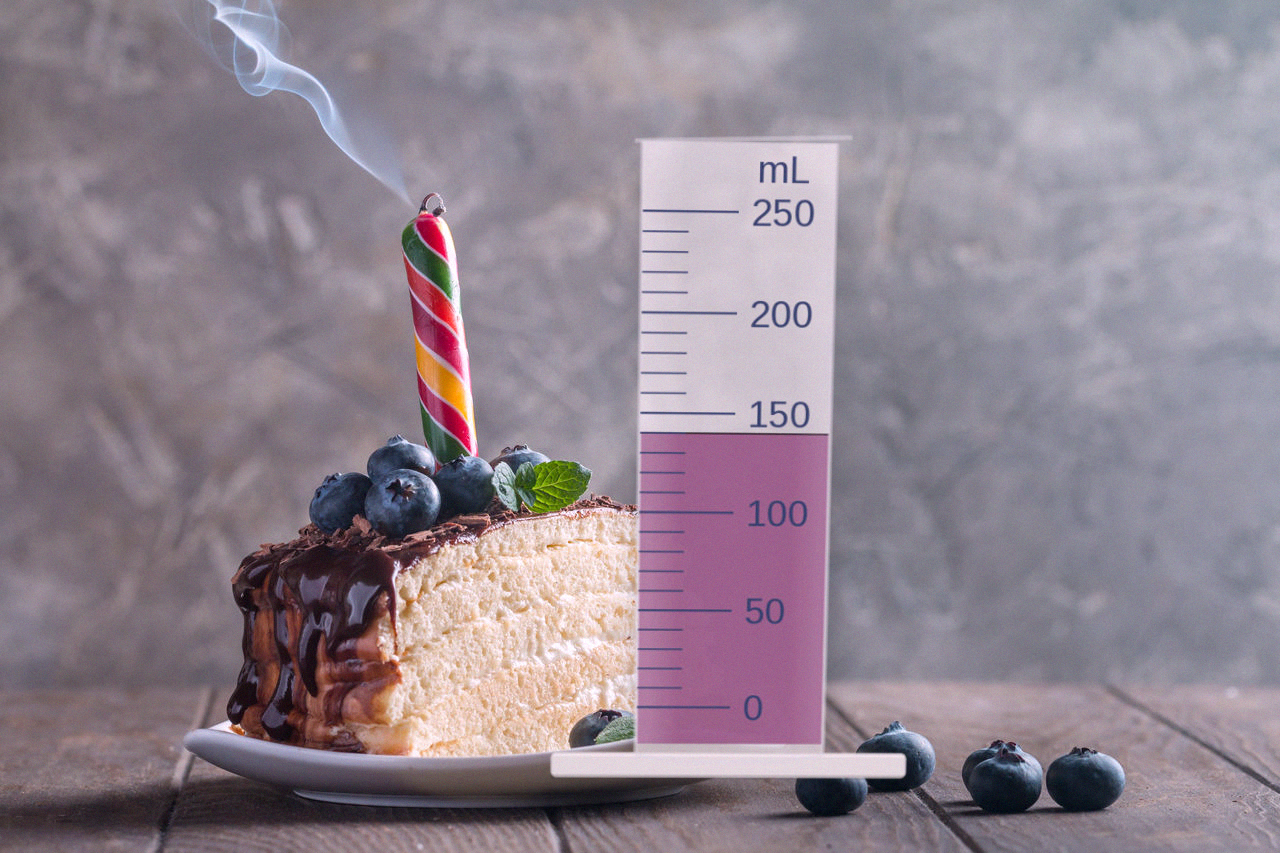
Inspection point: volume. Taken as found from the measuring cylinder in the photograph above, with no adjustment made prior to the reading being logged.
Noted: 140 mL
